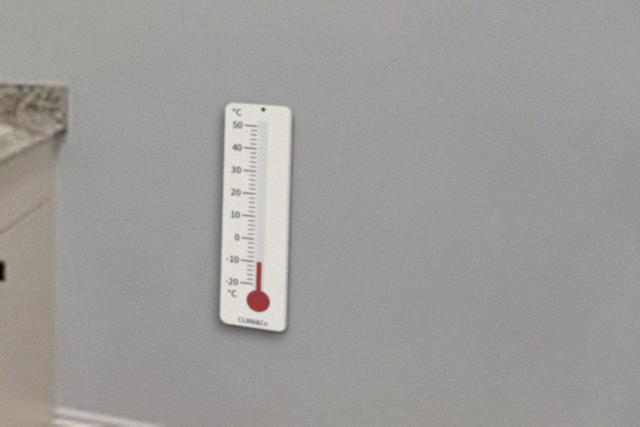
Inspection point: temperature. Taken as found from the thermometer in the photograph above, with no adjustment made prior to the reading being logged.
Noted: -10 °C
